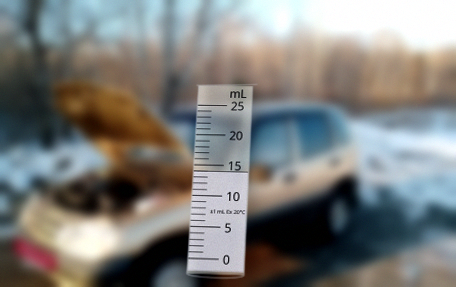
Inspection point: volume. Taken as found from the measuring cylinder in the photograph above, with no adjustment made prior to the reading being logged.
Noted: 14 mL
